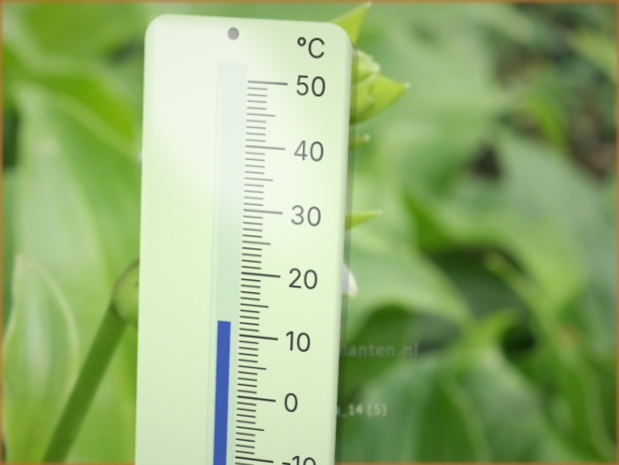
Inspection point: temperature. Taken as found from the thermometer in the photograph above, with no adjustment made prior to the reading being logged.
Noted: 12 °C
